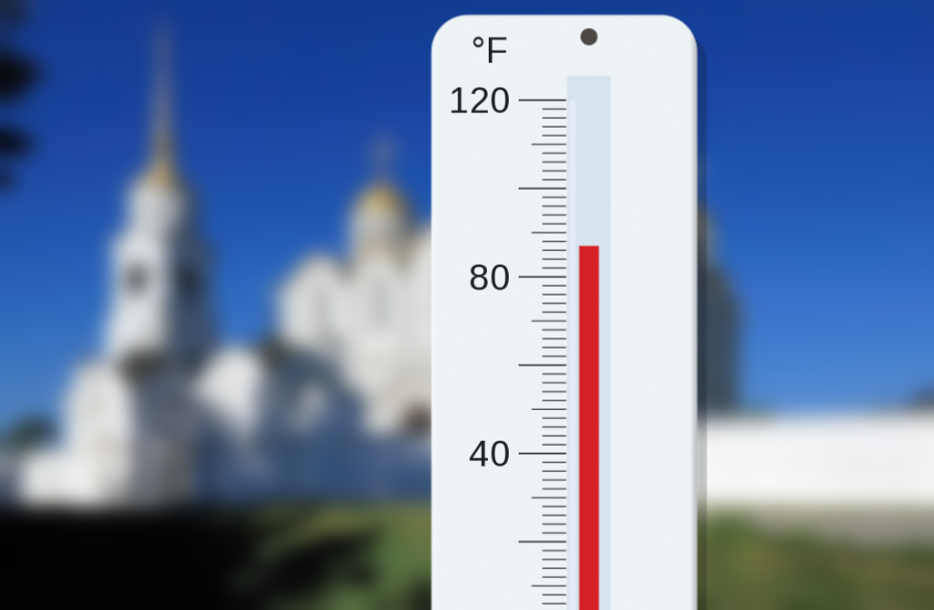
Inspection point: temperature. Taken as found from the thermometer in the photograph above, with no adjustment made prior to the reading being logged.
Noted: 87 °F
